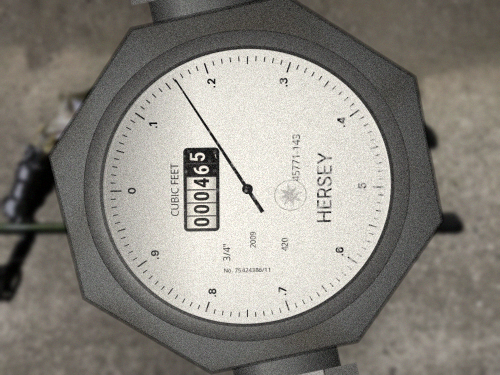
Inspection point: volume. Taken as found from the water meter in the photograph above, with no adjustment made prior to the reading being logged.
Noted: 465.16 ft³
